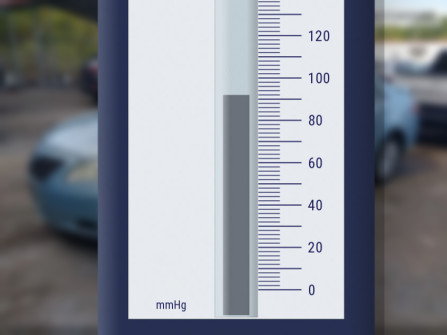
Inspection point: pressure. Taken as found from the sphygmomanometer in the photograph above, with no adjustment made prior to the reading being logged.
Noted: 92 mmHg
